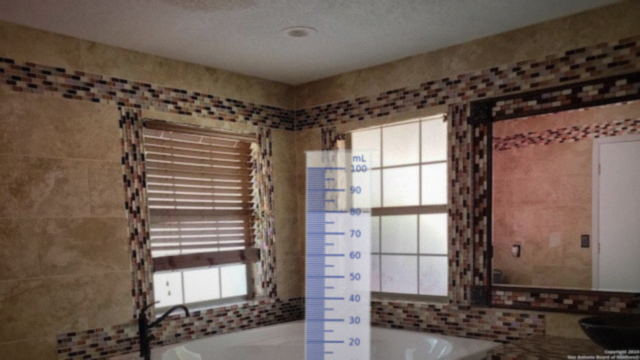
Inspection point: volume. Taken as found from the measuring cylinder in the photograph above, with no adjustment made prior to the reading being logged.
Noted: 80 mL
